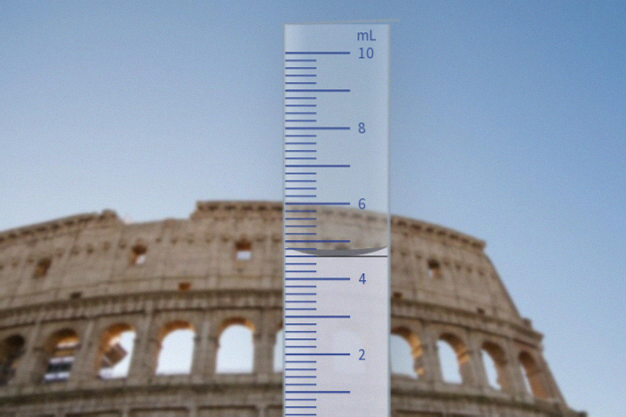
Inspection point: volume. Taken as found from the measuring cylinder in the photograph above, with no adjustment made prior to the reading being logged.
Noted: 4.6 mL
